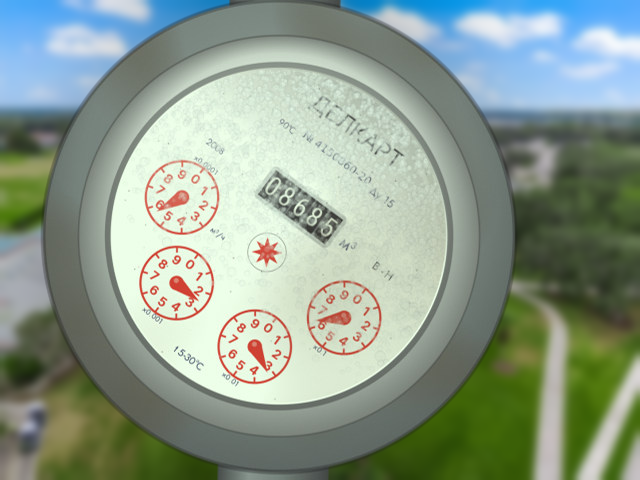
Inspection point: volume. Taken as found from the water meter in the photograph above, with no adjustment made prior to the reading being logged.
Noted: 8685.6325 m³
